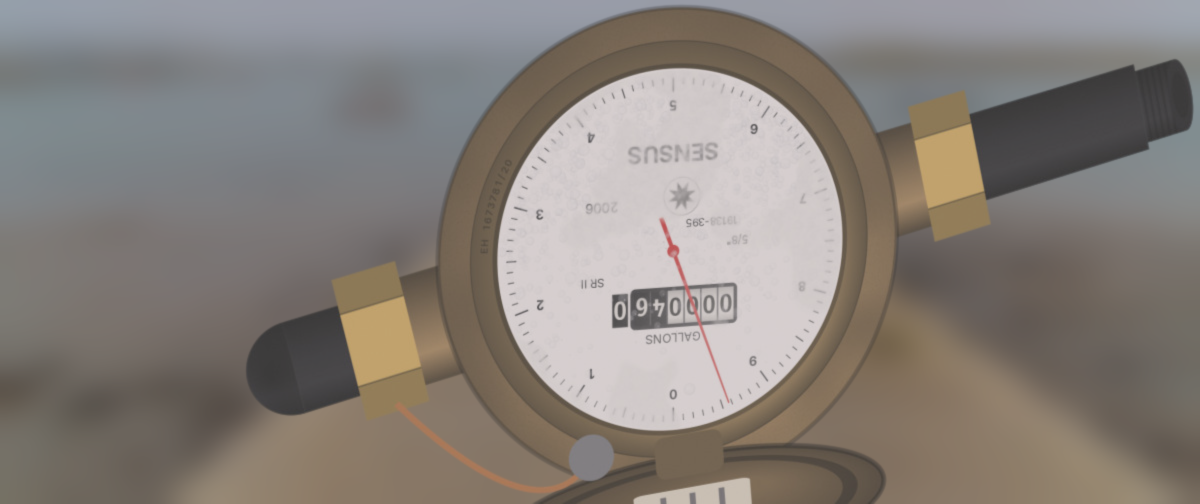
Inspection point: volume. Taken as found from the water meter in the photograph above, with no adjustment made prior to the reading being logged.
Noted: 459.4 gal
